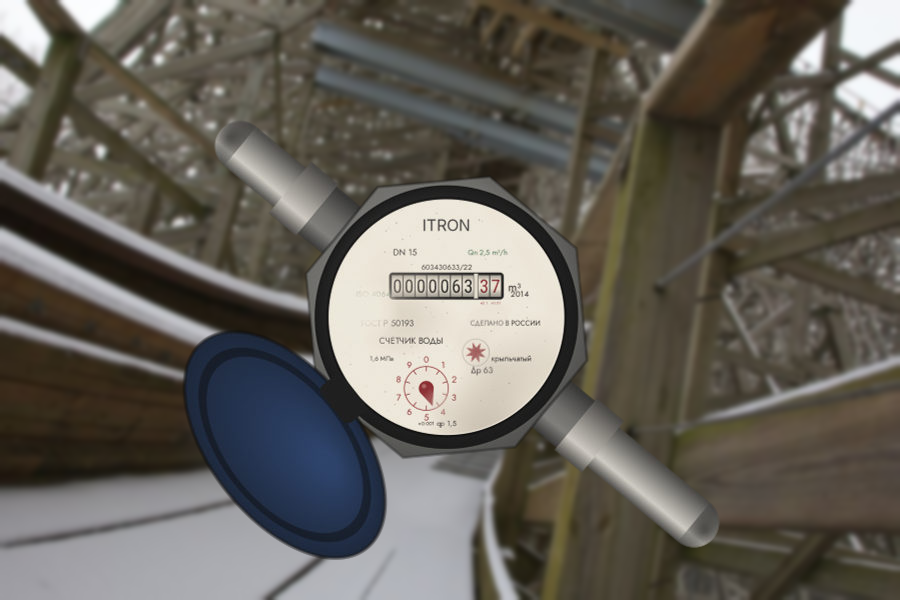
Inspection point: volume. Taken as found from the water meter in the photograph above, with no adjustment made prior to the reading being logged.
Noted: 63.374 m³
